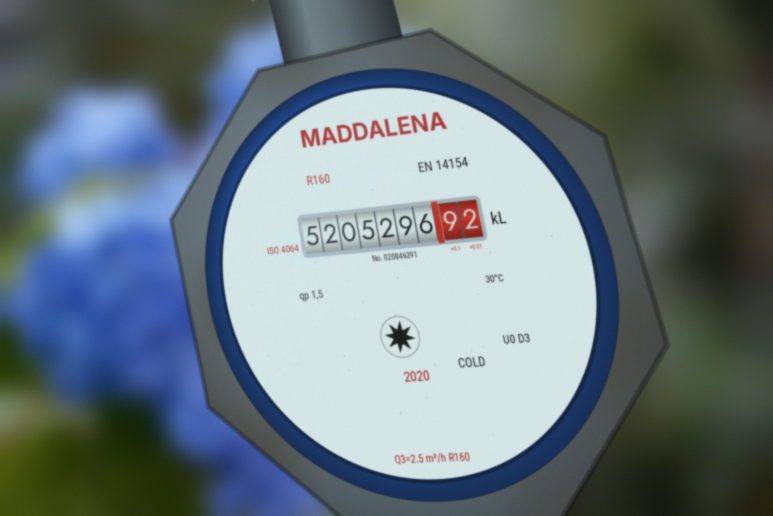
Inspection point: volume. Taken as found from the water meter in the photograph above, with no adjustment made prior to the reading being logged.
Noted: 5205296.92 kL
